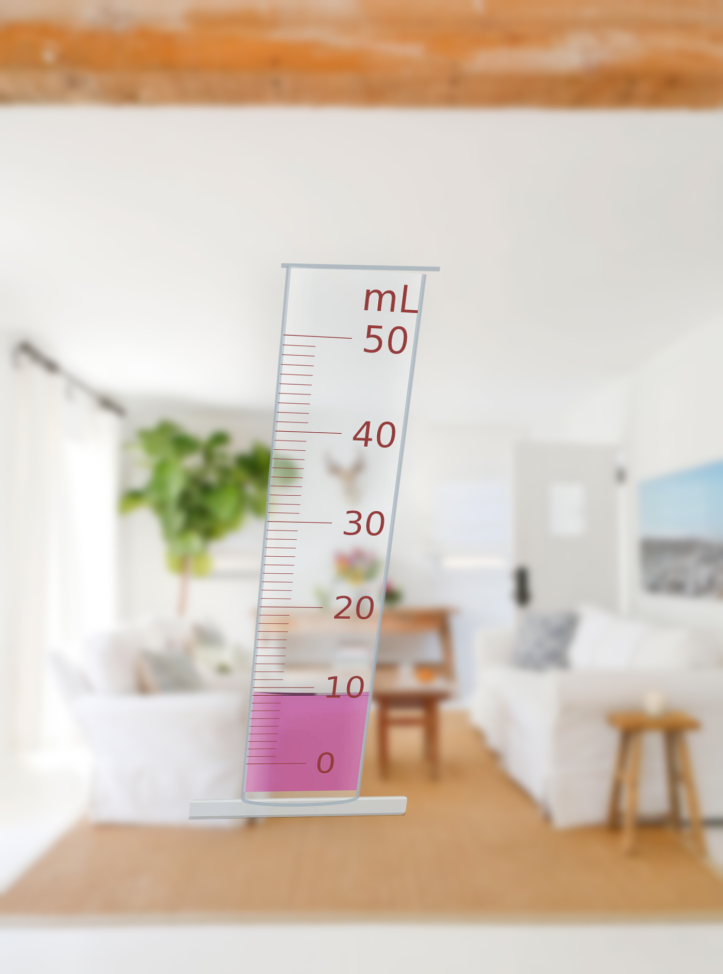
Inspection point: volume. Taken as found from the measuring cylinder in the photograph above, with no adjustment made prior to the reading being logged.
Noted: 9 mL
